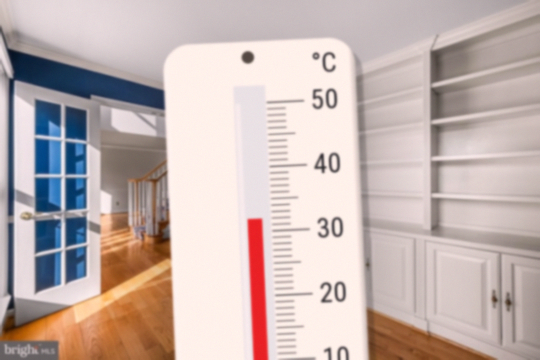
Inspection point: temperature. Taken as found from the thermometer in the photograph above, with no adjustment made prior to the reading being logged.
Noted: 32 °C
